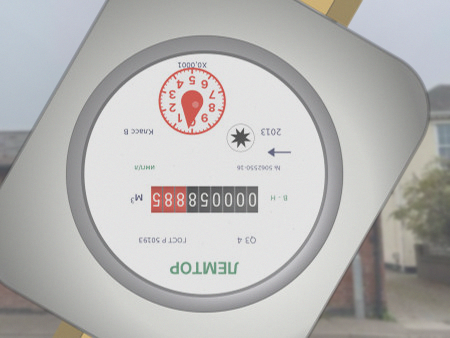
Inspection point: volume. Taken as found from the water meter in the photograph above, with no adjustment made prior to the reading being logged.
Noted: 58.8850 m³
